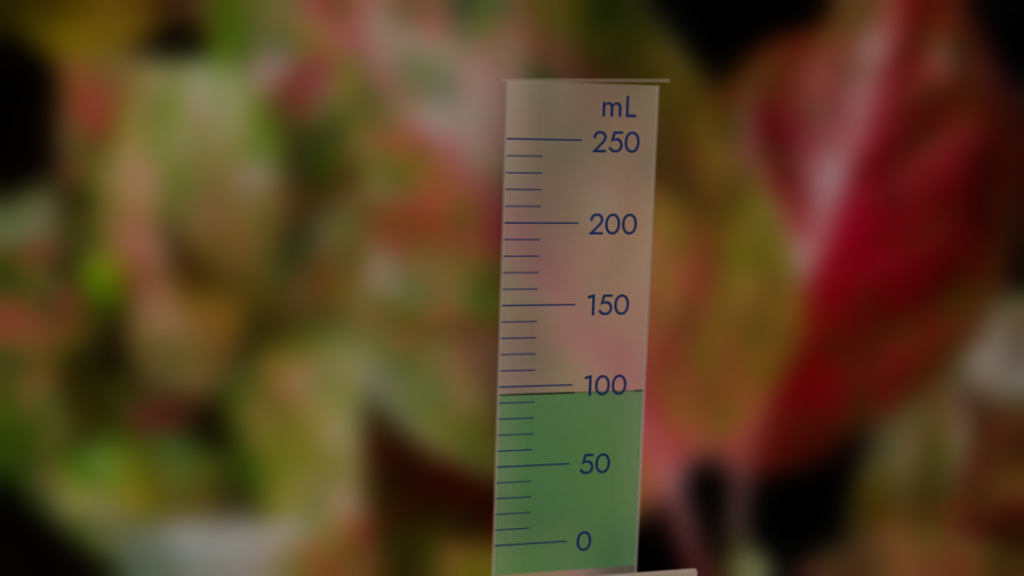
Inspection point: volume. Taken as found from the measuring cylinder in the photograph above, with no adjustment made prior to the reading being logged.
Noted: 95 mL
